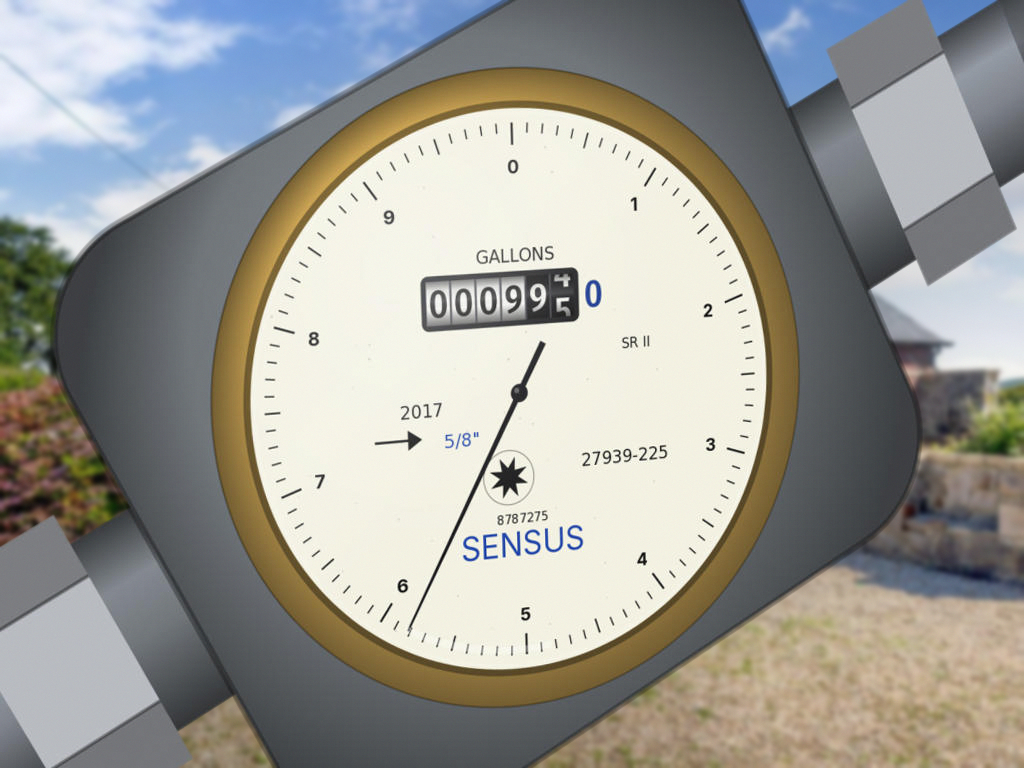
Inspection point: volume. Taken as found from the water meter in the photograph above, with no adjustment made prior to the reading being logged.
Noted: 9945.8 gal
